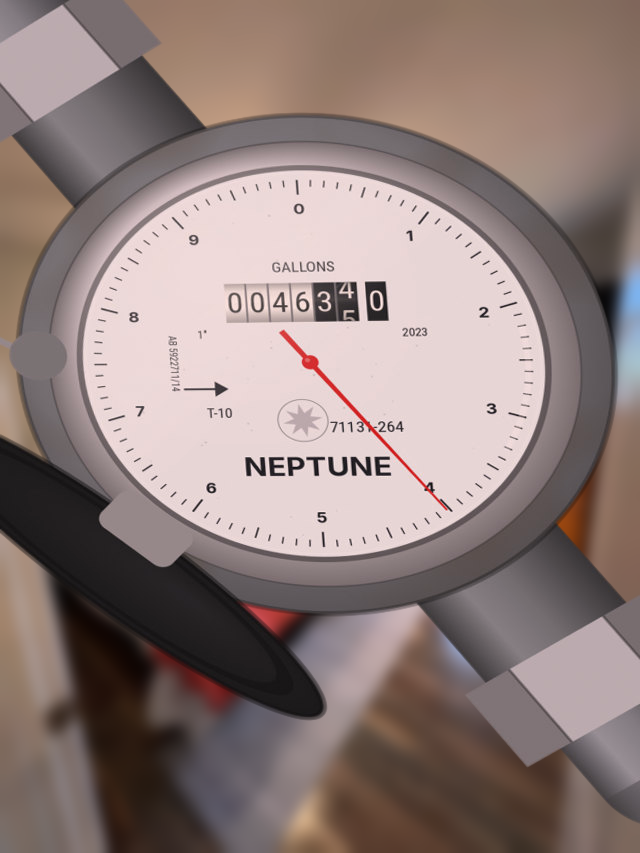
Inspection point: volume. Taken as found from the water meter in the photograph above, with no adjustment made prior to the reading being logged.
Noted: 46344.0 gal
